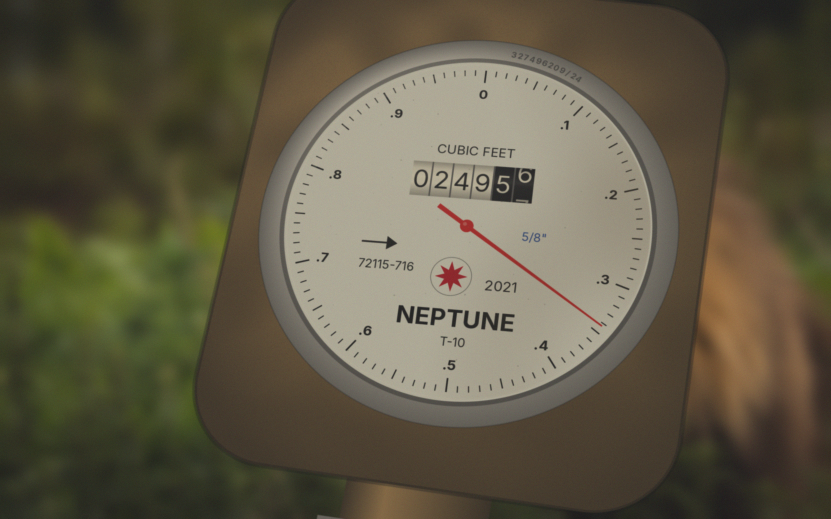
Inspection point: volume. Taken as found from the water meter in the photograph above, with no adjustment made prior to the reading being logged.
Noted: 24956.34 ft³
